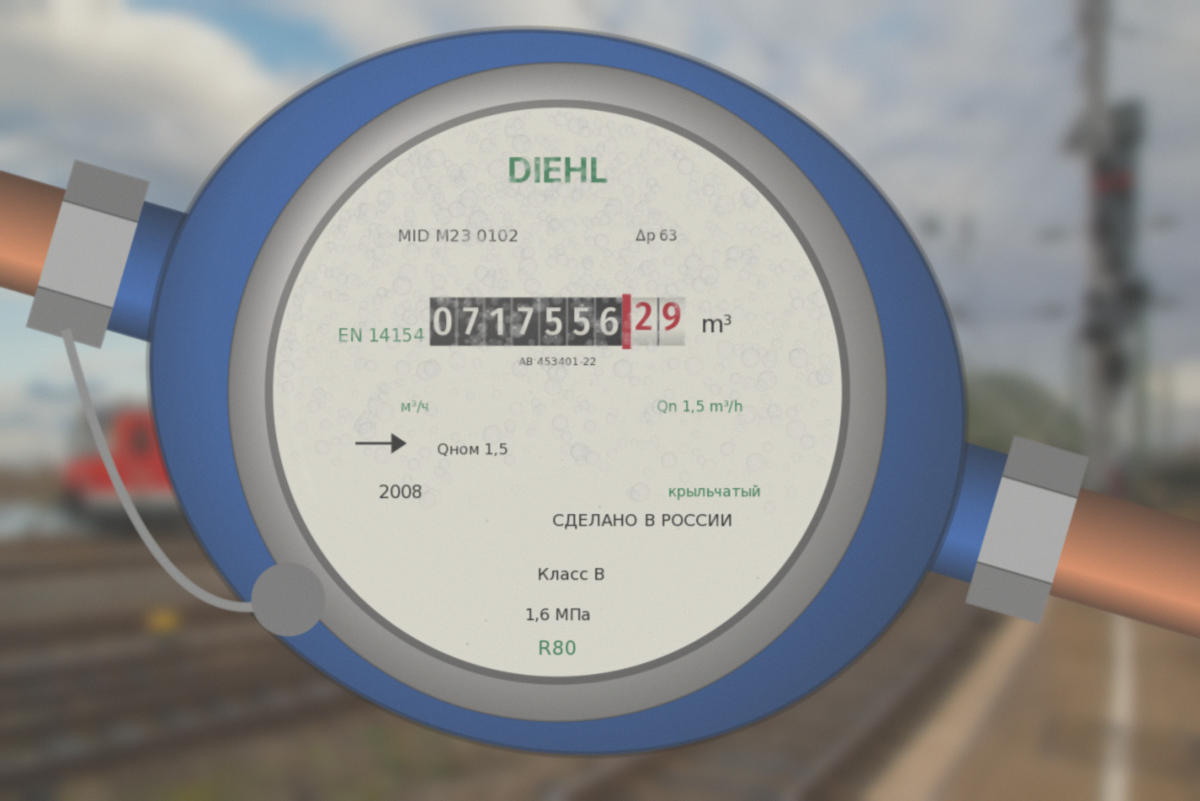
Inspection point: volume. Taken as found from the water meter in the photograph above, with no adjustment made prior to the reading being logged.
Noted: 717556.29 m³
